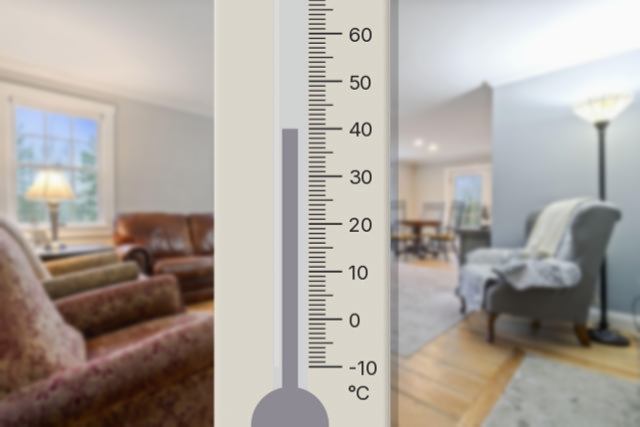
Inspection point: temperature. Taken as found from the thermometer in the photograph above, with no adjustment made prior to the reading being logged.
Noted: 40 °C
